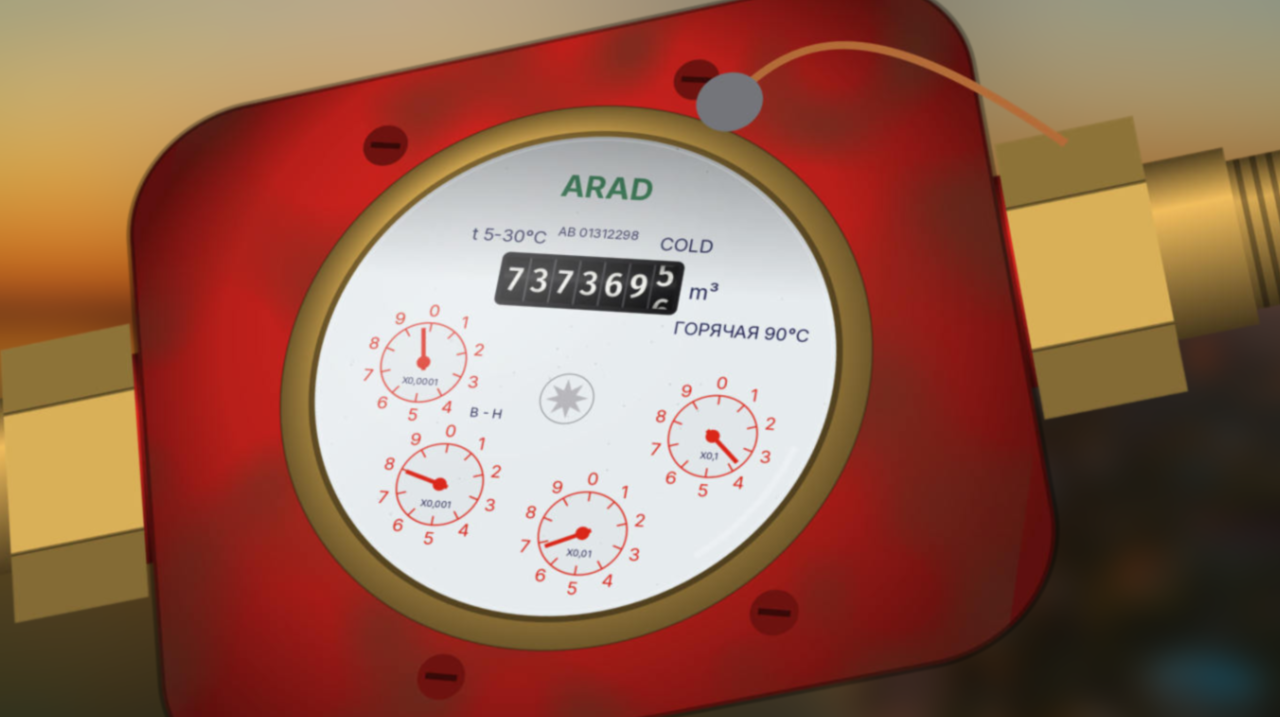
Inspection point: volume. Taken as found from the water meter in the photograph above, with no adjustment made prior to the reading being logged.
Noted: 7373695.3679 m³
